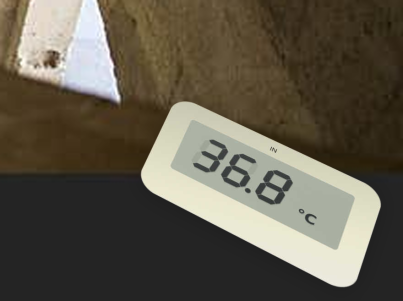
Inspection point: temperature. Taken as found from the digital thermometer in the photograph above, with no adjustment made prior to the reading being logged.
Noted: 36.8 °C
